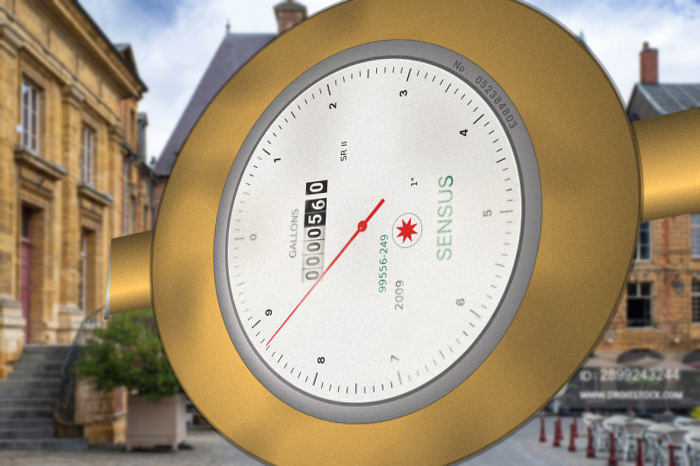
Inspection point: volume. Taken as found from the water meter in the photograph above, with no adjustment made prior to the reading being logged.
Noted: 558.7 gal
